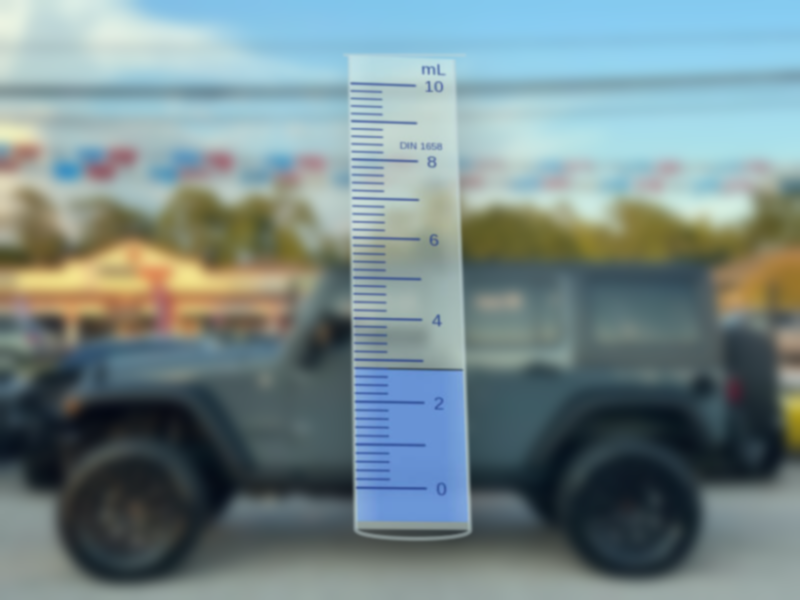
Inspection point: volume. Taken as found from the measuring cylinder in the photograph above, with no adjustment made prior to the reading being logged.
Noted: 2.8 mL
